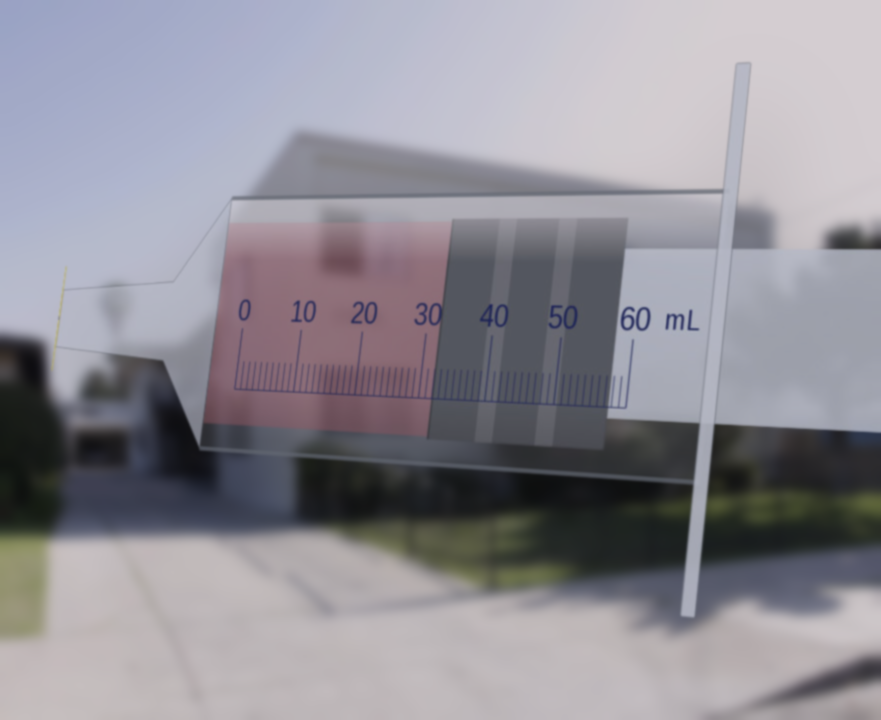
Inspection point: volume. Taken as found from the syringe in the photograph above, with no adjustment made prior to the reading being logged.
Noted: 32 mL
